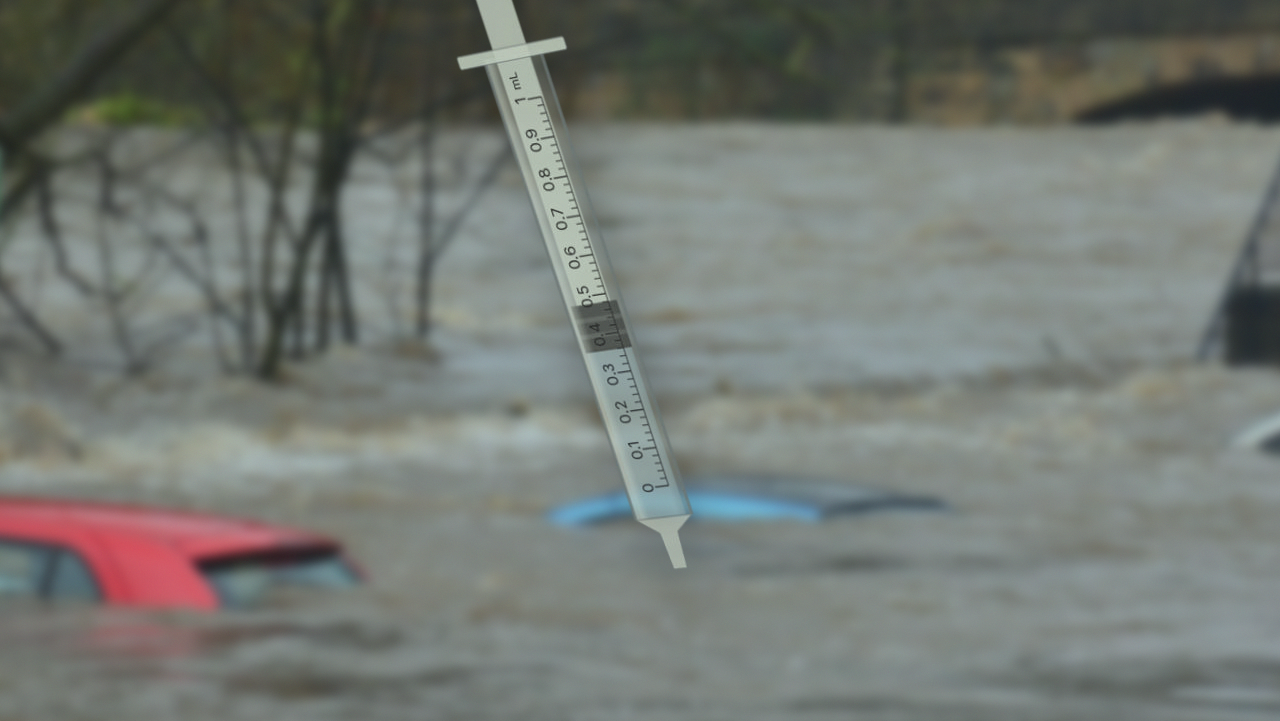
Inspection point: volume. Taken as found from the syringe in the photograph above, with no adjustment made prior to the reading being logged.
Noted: 0.36 mL
